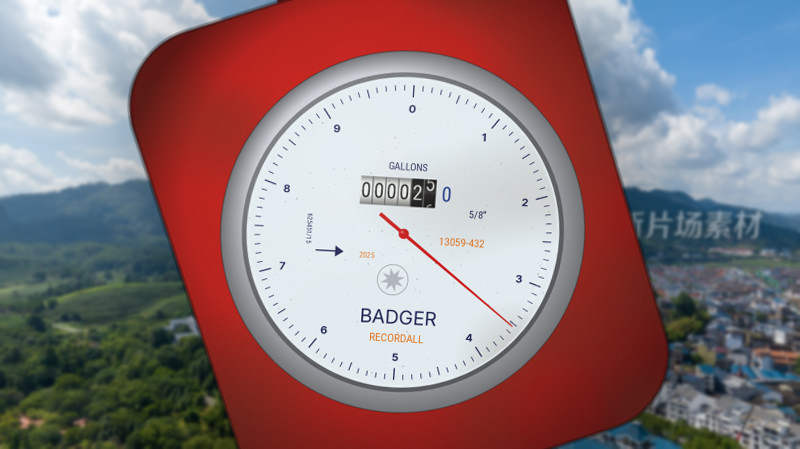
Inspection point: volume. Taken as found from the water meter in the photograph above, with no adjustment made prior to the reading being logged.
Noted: 253.5 gal
